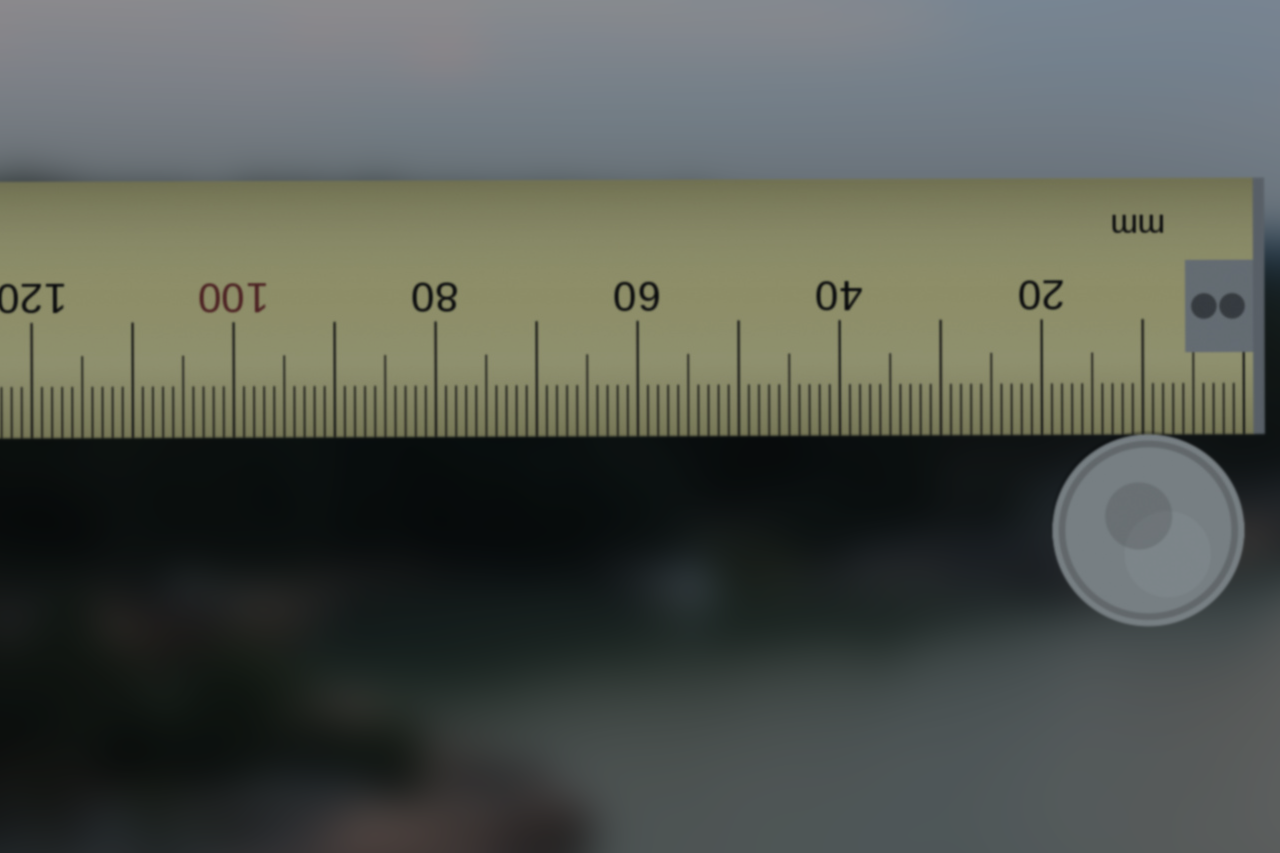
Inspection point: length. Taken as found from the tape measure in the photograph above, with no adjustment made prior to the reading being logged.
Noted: 19 mm
